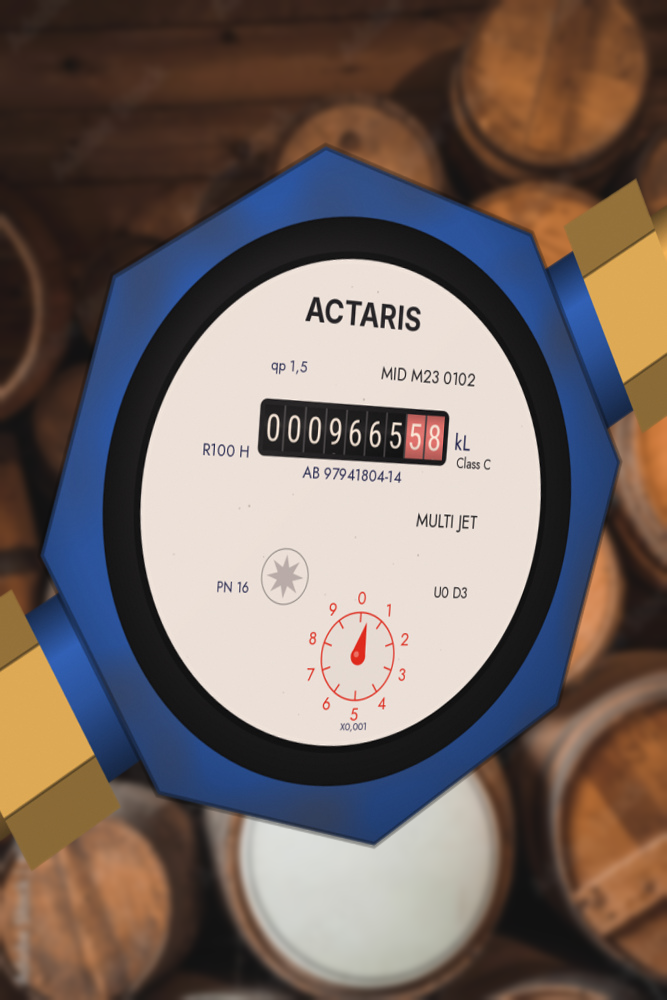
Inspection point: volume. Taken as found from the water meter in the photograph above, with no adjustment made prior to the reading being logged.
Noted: 9665.580 kL
